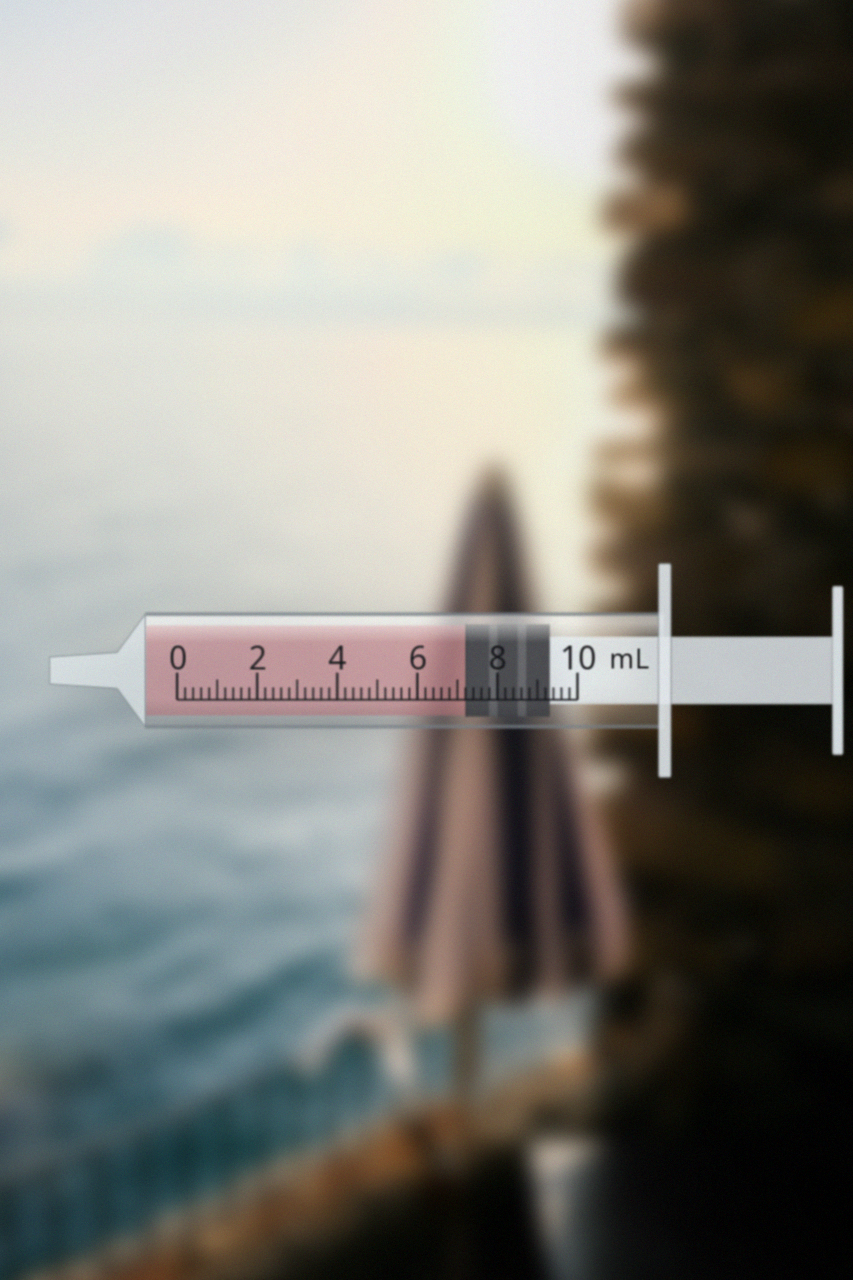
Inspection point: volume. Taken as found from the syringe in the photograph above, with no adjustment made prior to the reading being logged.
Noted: 7.2 mL
